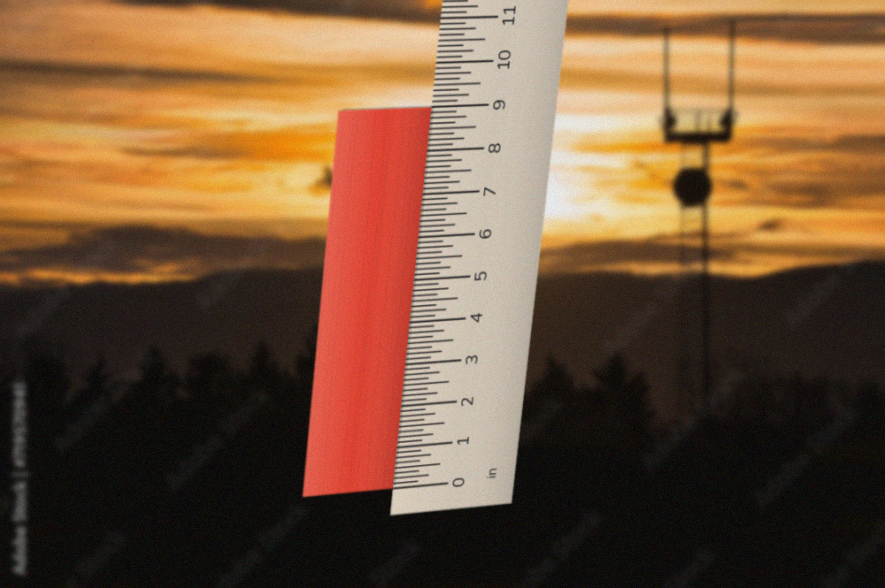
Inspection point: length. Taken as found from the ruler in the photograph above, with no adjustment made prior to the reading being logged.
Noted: 9 in
